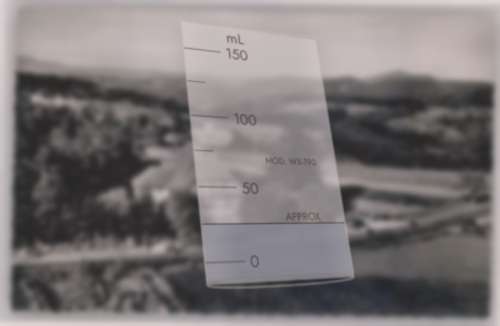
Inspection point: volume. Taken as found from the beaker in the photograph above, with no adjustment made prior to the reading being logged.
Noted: 25 mL
